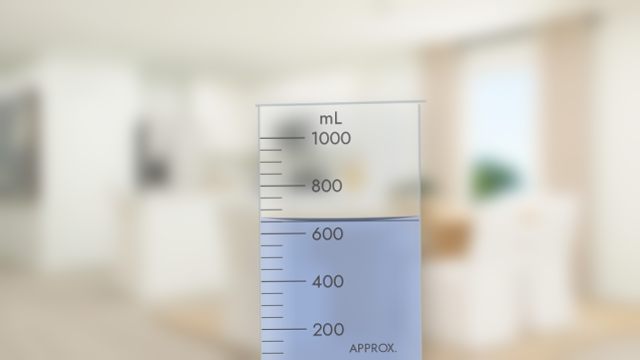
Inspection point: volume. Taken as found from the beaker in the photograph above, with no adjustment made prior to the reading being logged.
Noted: 650 mL
